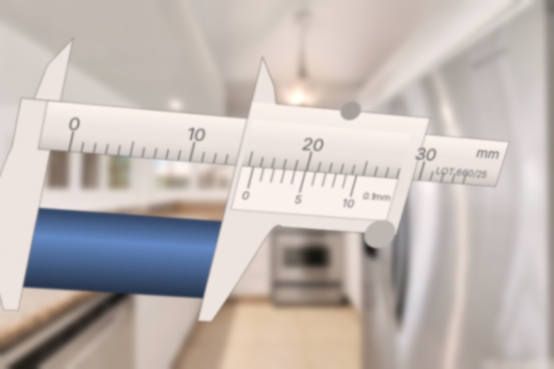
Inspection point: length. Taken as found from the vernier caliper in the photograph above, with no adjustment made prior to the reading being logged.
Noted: 15.4 mm
